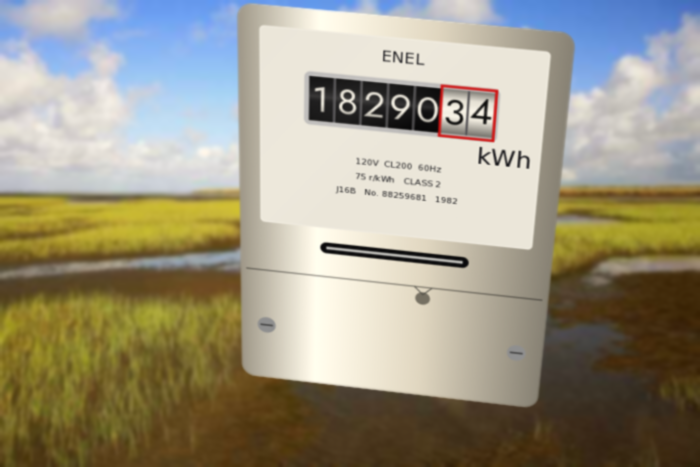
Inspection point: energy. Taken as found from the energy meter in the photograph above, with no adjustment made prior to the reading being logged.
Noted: 18290.34 kWh
